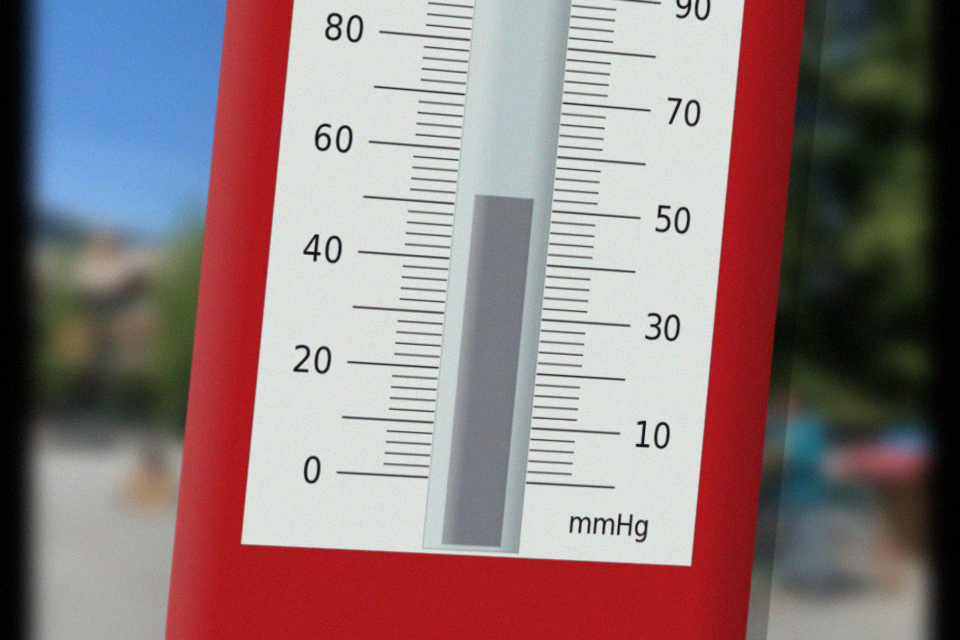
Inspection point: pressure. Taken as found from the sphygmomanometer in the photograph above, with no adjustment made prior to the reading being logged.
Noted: 52 mmHg
